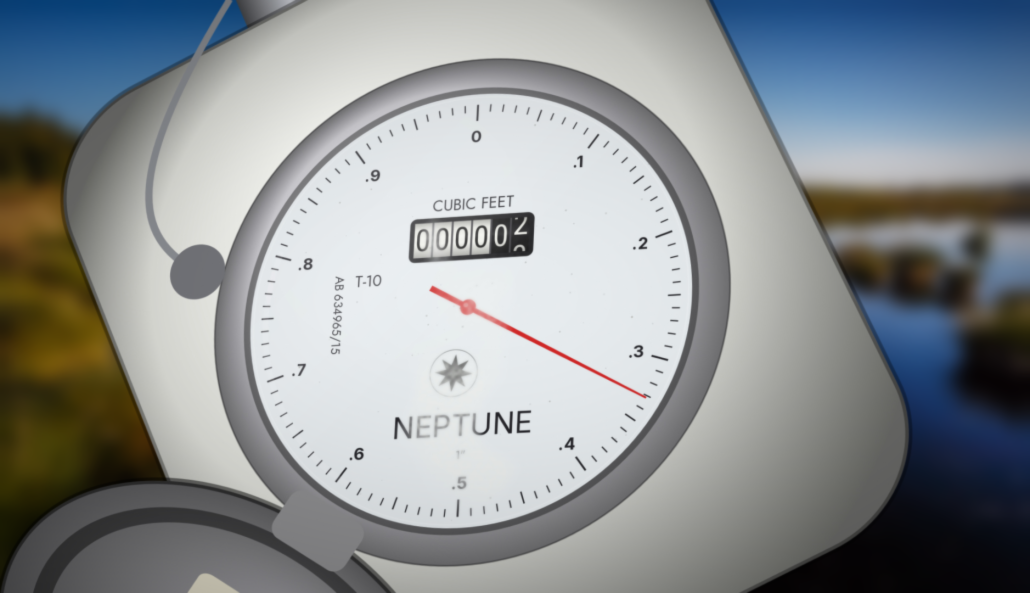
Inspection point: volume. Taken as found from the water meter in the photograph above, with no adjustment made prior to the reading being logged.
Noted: 2.33 ft³
